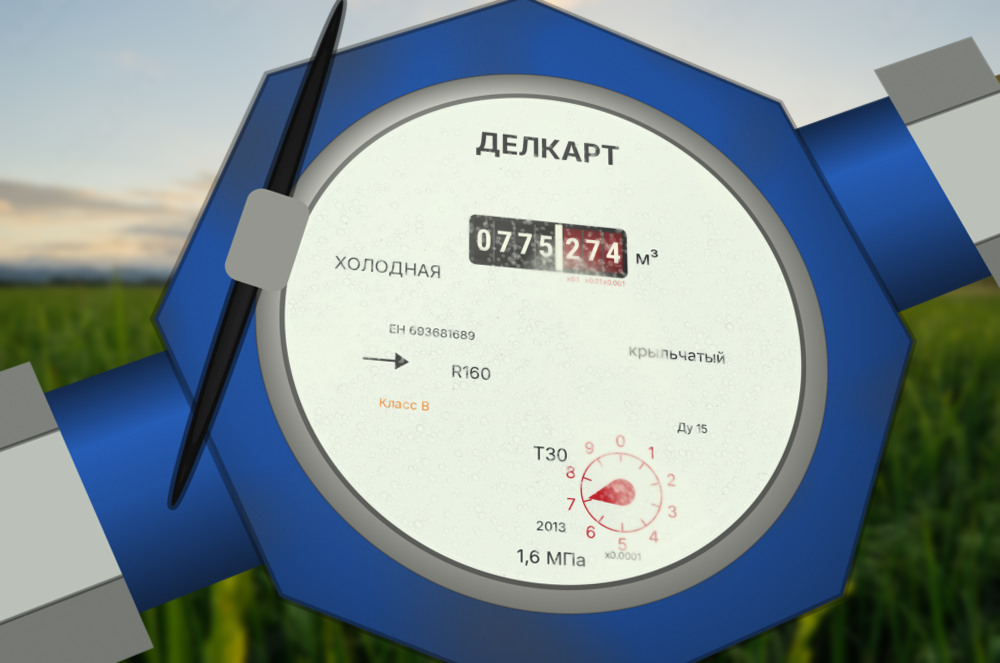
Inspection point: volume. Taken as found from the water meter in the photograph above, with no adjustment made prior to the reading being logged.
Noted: 775.2747 m³
